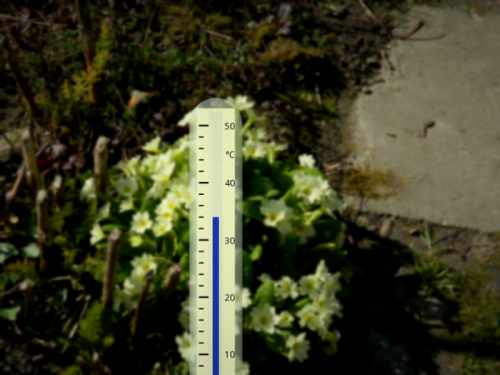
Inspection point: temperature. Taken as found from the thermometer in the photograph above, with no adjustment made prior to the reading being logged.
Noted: 34 °C
